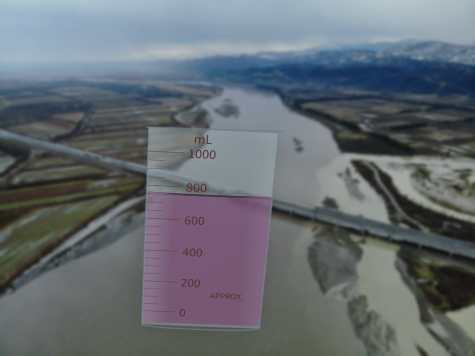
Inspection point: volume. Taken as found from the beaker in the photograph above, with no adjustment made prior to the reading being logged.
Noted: 750 mL
